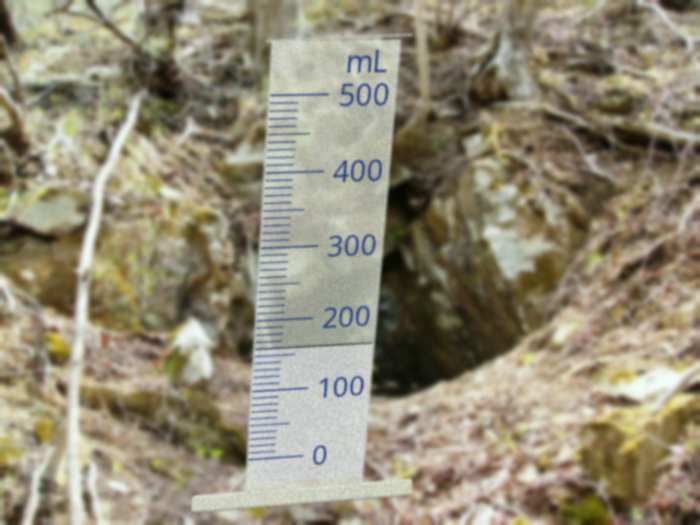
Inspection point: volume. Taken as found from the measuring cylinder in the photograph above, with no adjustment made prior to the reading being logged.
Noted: 160 mL
